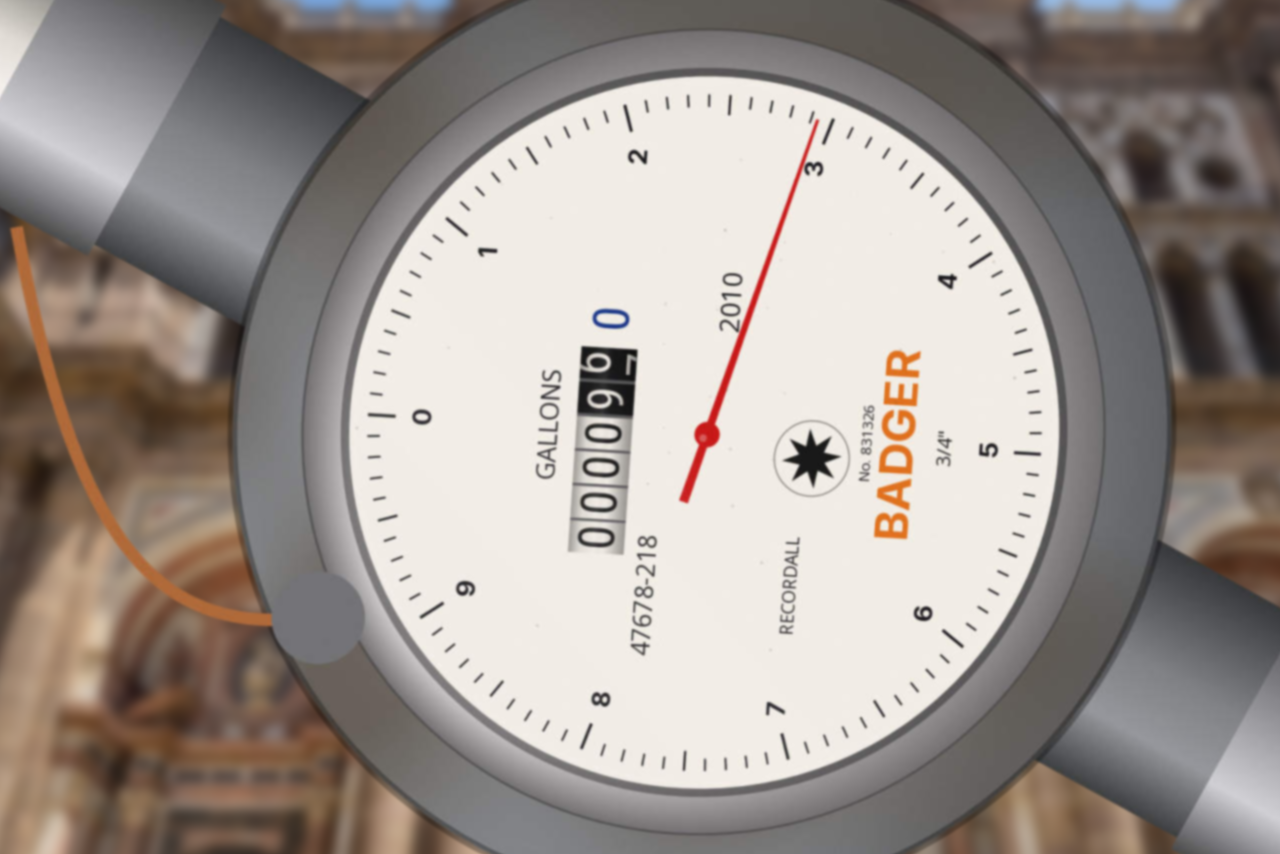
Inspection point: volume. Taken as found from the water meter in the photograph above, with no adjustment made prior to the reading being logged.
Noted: 962.9 gal
